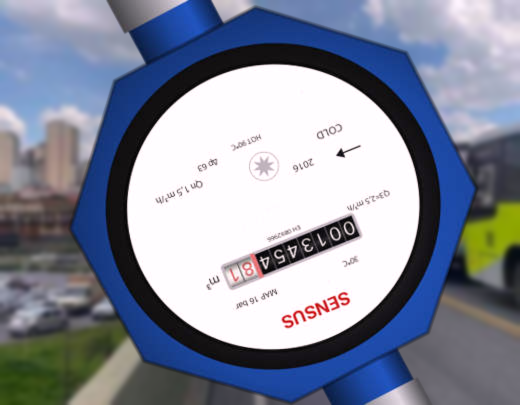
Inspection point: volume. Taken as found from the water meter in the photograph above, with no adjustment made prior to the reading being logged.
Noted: 13454.81 m³
